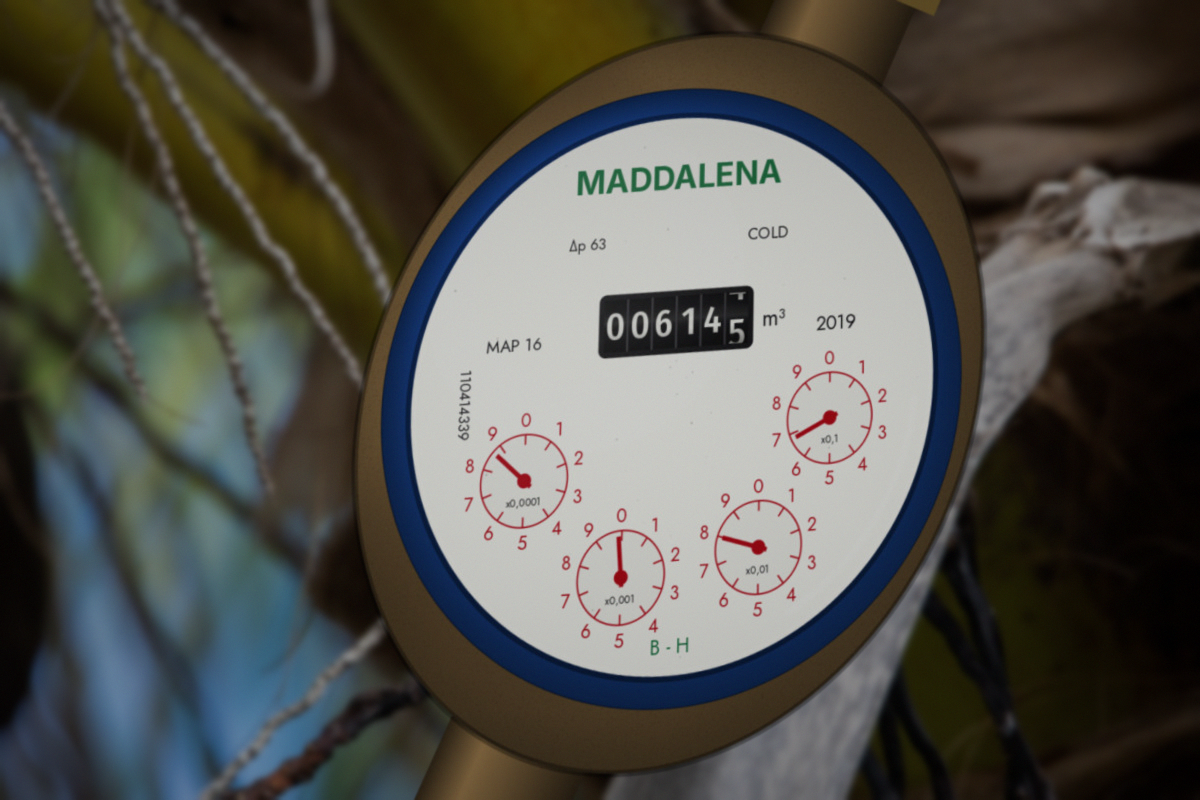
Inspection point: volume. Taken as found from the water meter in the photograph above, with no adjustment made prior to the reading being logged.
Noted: 6144.6798 m³
